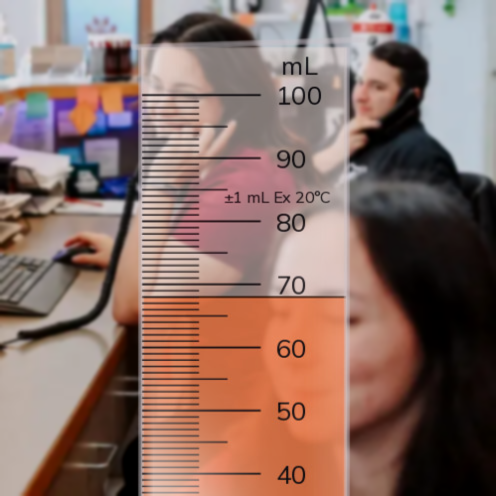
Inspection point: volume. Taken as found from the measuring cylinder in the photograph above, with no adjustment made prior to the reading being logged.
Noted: 68 mL
